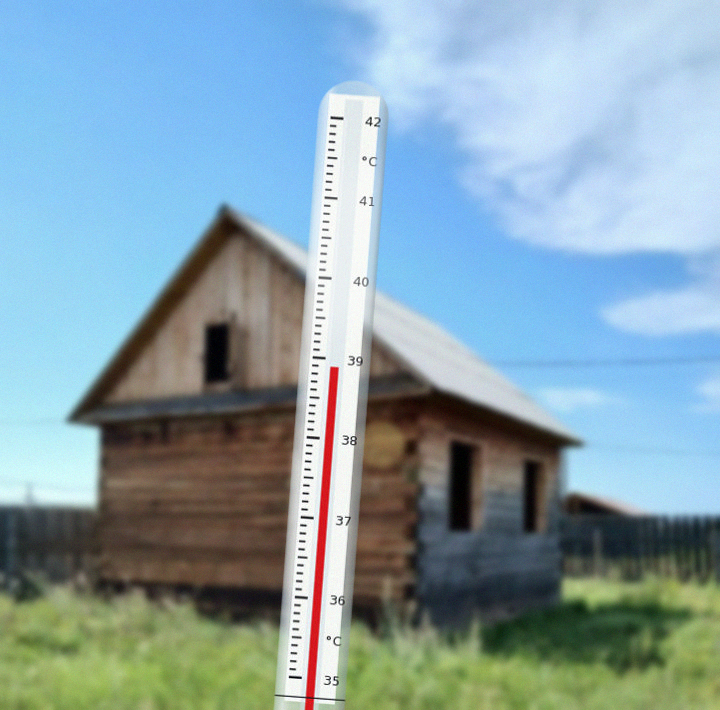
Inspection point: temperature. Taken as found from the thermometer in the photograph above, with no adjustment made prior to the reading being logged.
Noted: 38.9 °C
